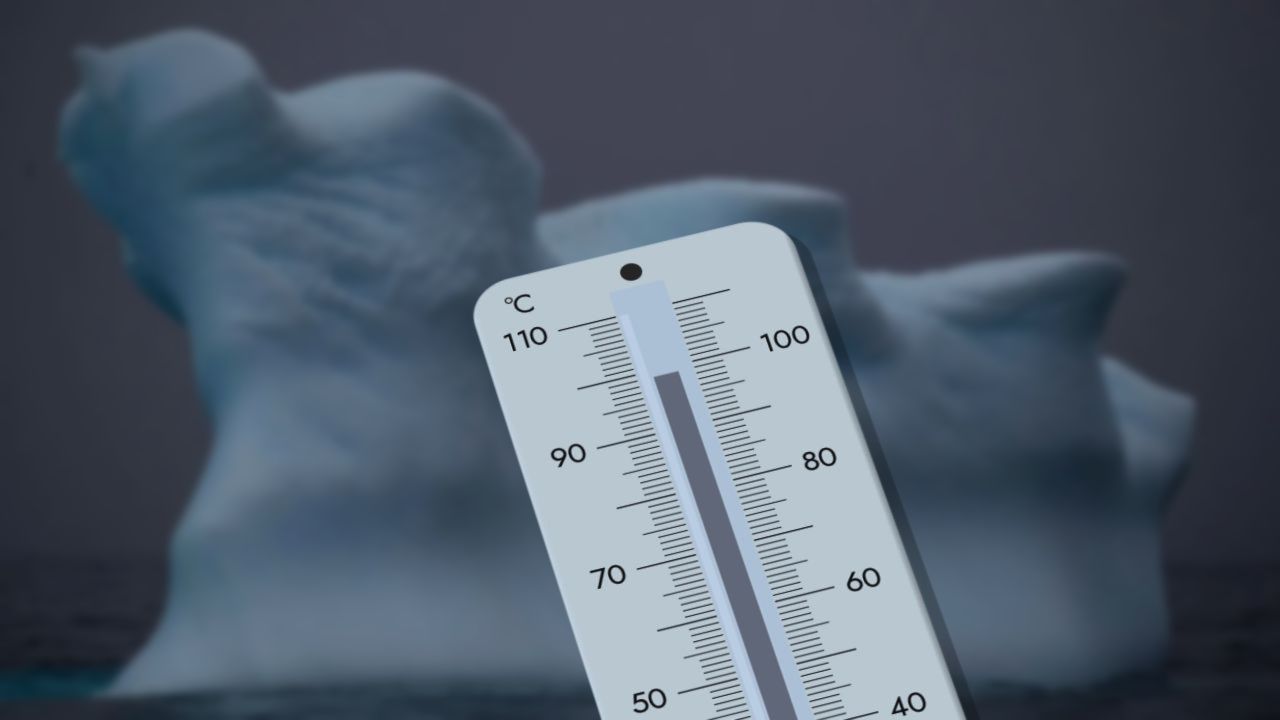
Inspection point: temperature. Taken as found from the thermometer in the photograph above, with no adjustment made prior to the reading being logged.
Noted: 99 °C
